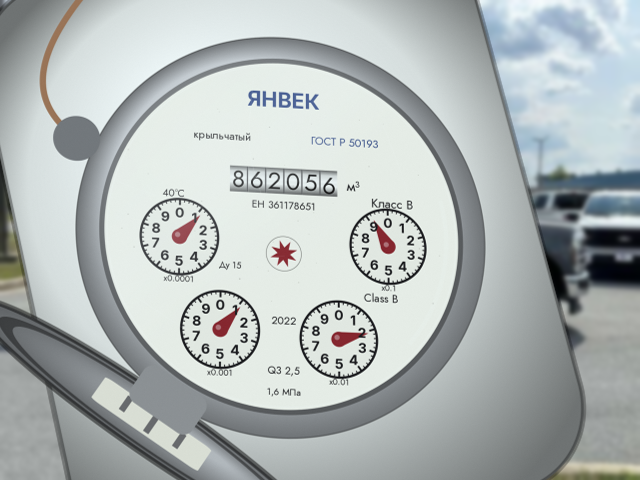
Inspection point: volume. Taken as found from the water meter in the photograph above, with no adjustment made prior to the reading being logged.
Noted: 862055.9211 m³
